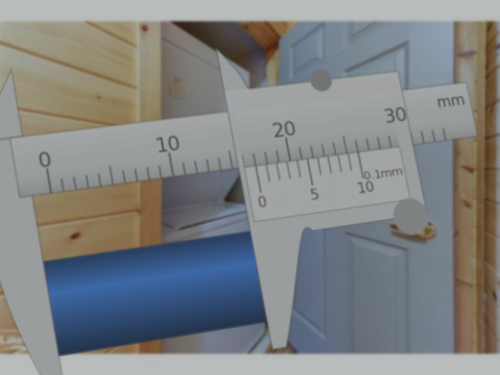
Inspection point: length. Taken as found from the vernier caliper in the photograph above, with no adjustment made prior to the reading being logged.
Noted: 17.0 mm
